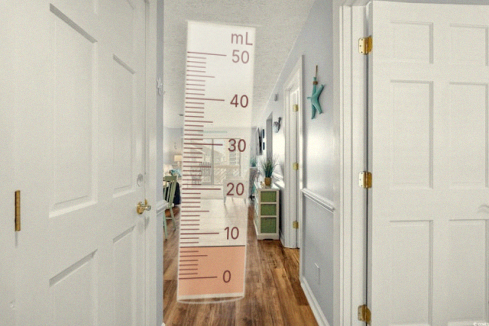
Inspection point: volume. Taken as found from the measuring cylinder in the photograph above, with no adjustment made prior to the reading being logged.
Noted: 7 mL
